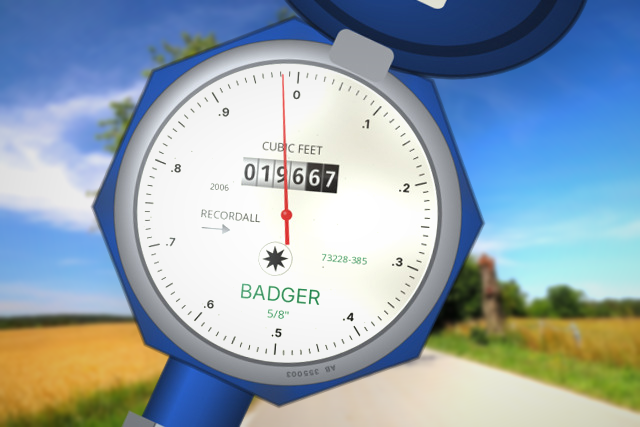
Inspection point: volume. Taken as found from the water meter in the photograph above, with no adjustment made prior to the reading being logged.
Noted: 19666.98 ft³
